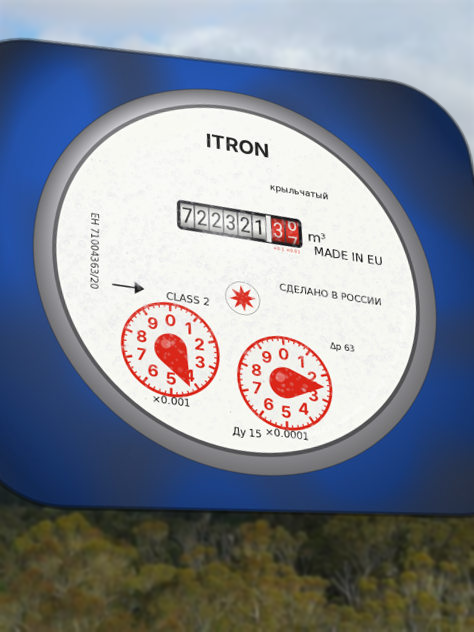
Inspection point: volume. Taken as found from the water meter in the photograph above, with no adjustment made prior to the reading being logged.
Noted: 722321.3642 m³
